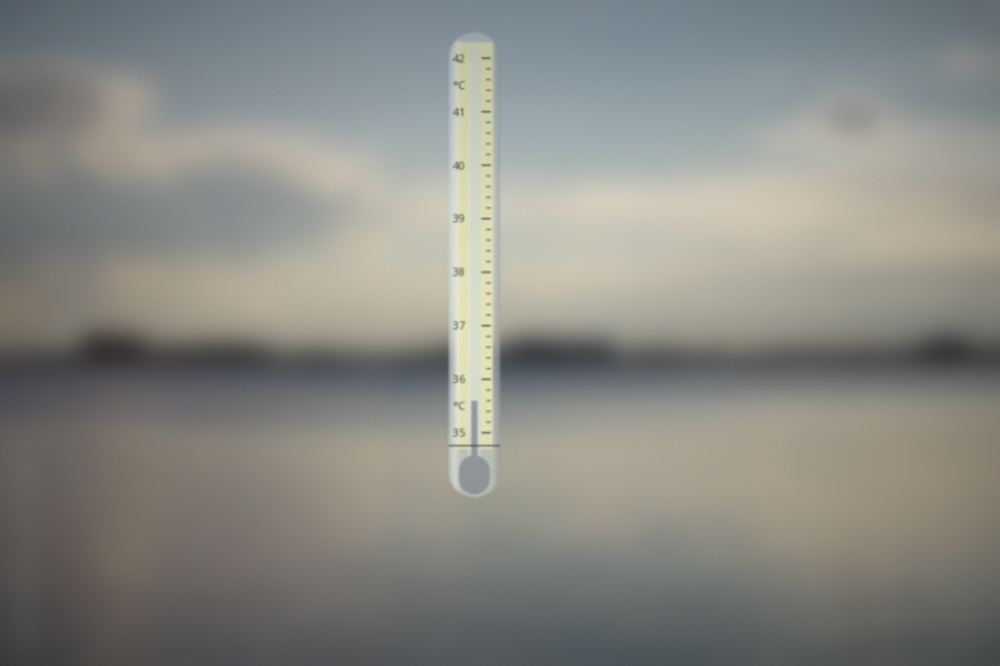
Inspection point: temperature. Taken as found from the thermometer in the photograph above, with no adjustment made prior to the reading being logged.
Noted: 35.6 °C
